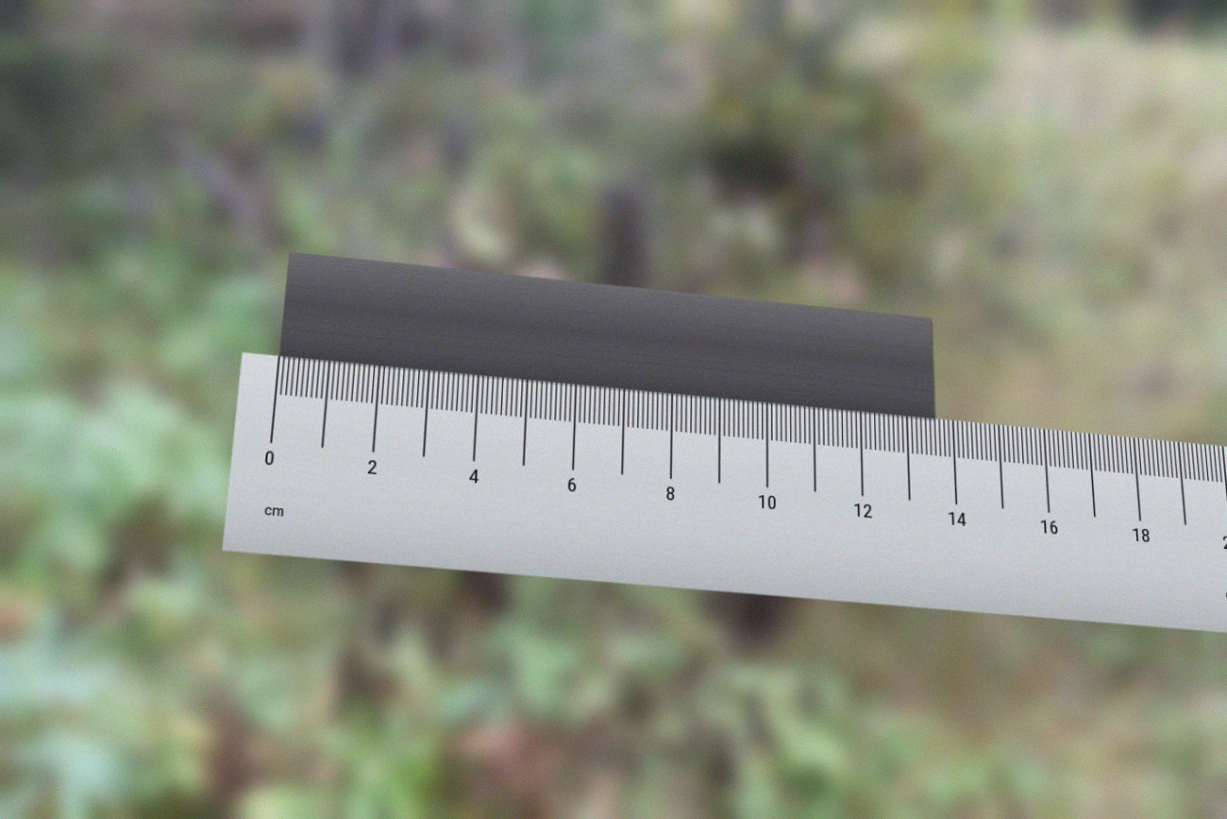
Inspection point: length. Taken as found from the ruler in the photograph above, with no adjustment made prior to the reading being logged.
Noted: 13.6 cm
